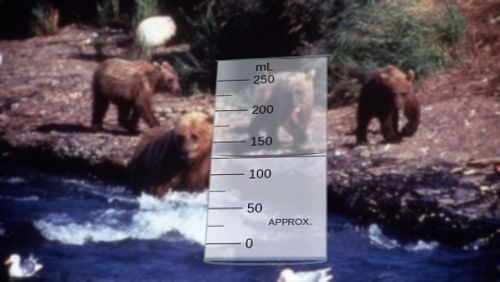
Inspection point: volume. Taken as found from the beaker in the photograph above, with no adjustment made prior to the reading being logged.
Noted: 125 mL
